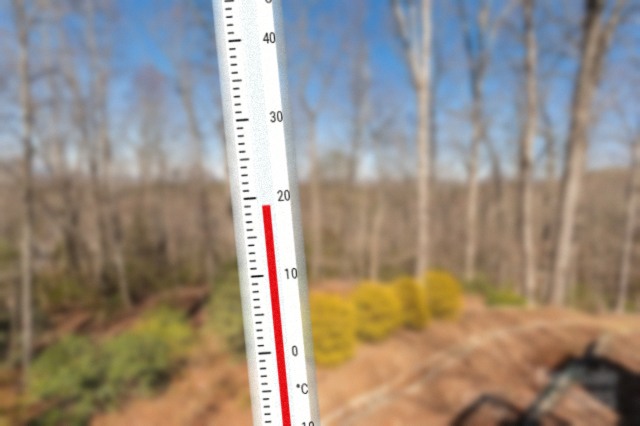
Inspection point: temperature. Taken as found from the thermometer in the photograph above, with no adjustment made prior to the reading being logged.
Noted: 19 °C
